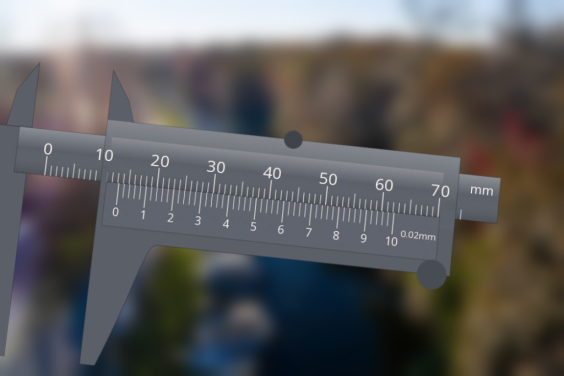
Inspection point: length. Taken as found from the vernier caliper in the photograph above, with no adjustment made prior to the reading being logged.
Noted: 13.2 mm
